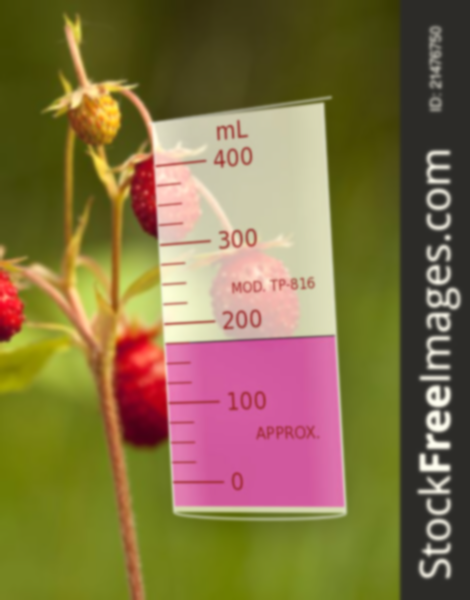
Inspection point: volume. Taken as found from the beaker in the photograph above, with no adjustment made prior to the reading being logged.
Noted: 175 mL
